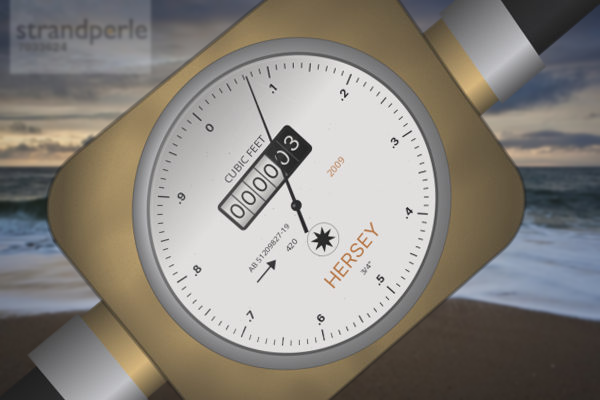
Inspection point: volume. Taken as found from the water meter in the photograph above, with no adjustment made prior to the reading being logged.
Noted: 3.07 ft³
